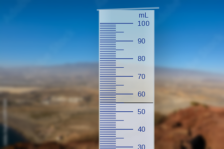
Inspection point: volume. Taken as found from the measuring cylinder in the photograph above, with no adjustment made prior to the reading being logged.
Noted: 55 mL
